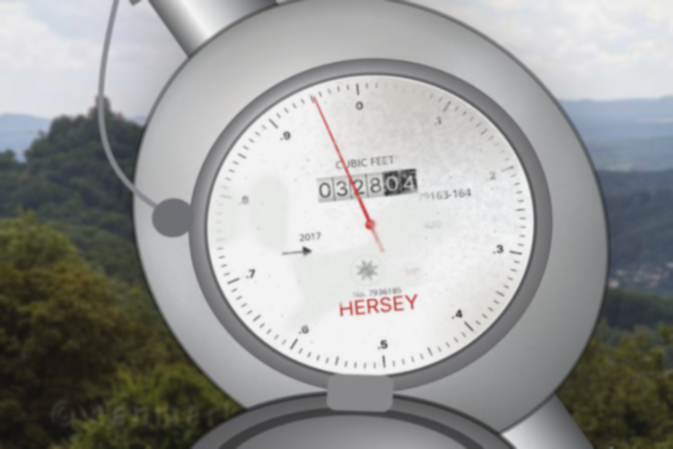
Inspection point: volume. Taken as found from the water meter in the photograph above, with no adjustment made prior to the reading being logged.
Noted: 32803.95 ft³
